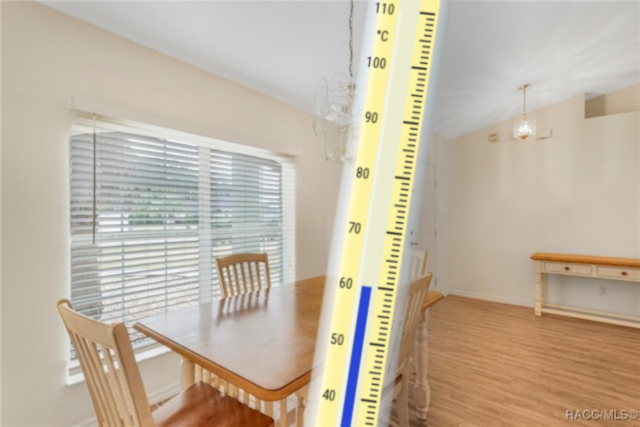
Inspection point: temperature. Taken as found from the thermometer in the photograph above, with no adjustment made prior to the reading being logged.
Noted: 60 °C
